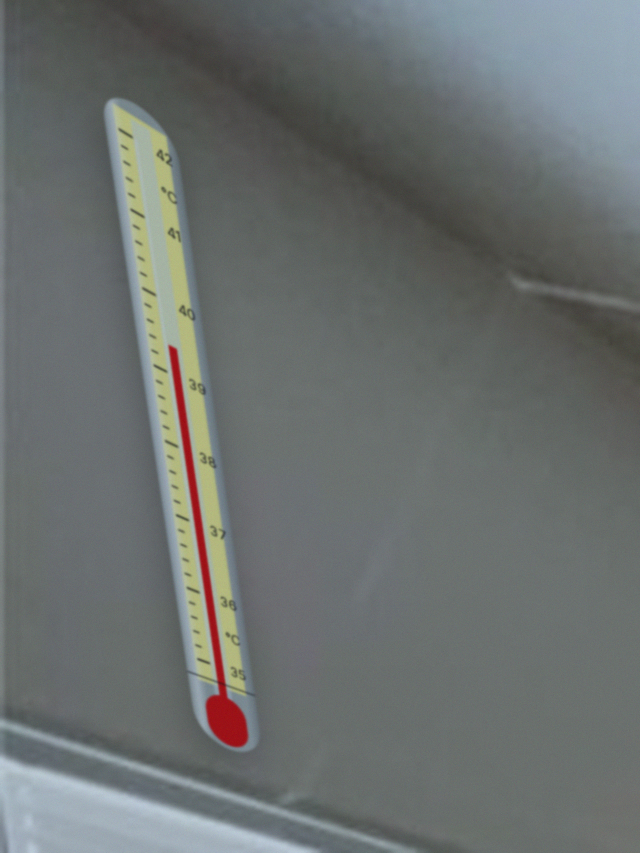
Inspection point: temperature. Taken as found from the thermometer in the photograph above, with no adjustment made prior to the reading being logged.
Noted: 39.4 °C
